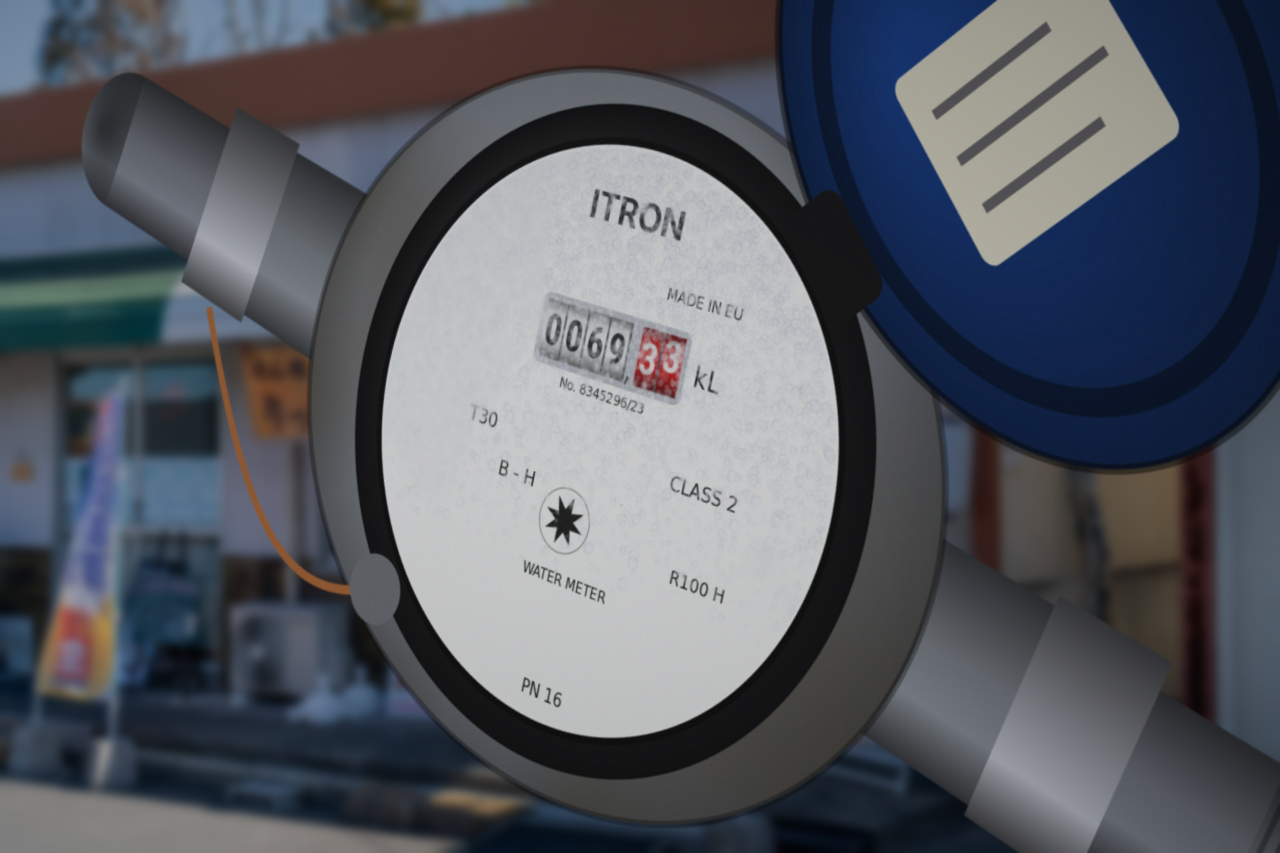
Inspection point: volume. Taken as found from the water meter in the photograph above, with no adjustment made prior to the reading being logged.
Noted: 69.33 kL
